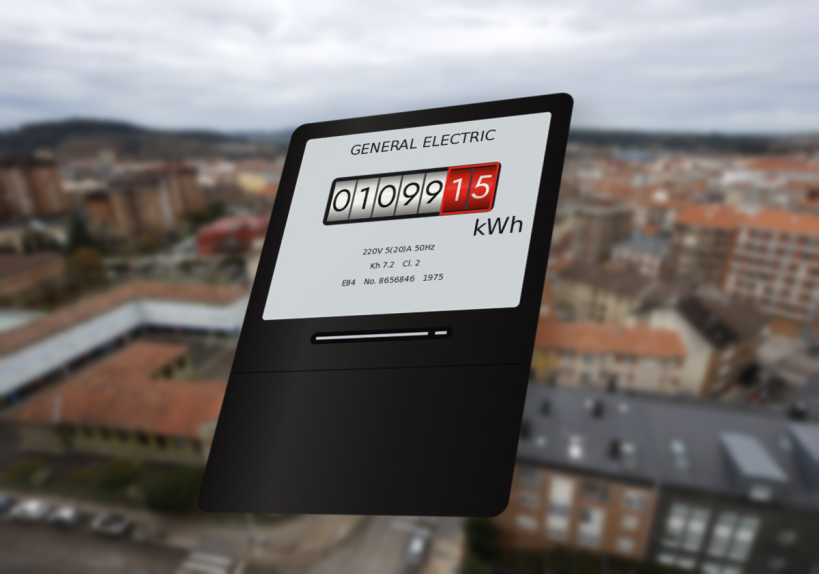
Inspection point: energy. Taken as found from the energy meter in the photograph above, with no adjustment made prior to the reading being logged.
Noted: 1099.15 kWh
